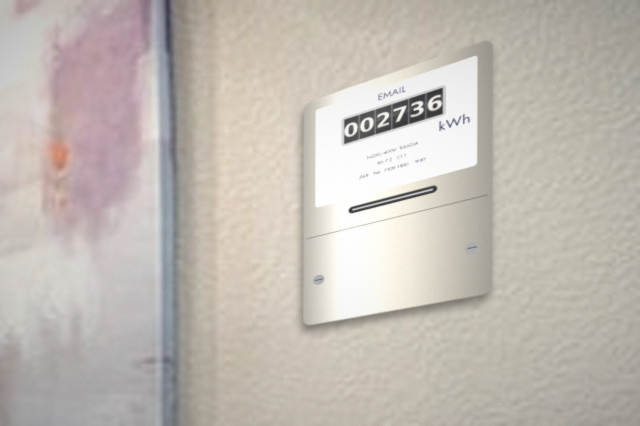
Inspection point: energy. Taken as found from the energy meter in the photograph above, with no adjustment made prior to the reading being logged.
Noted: 2736 kWh
